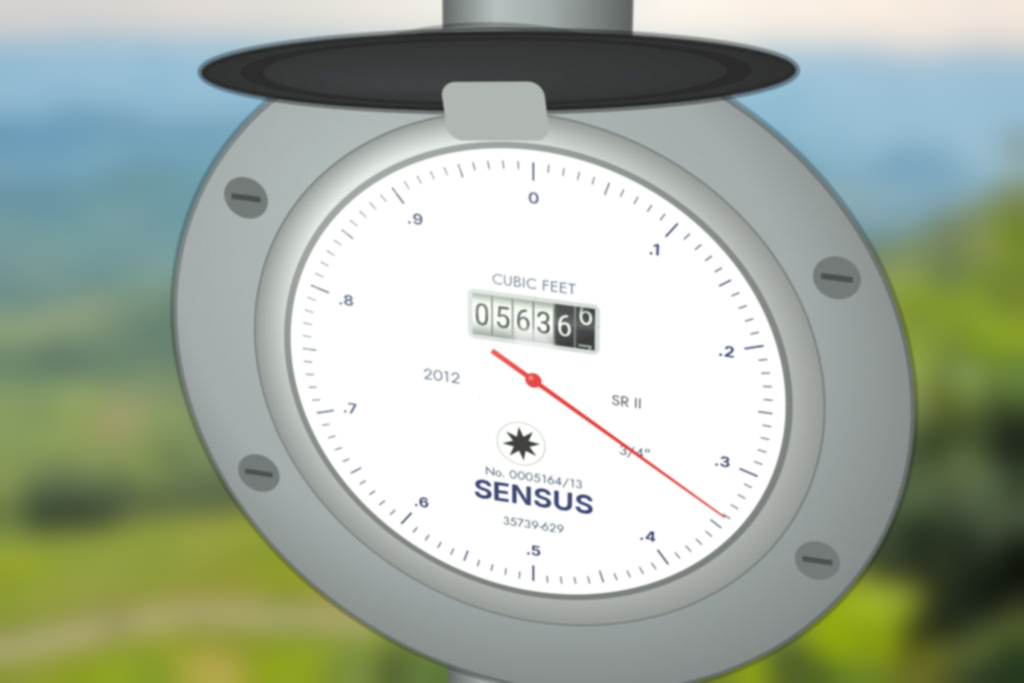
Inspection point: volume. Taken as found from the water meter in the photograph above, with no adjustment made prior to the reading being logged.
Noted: 56366.34 ft³
